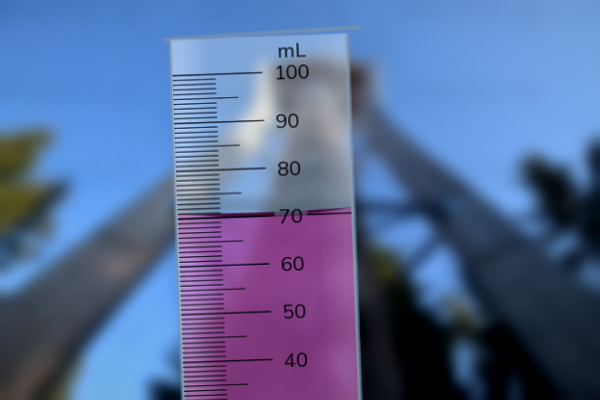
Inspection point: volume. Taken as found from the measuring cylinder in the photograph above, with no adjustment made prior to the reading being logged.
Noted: 70 mL
